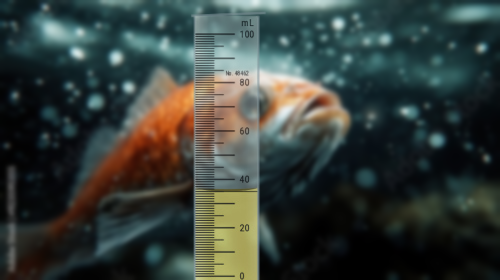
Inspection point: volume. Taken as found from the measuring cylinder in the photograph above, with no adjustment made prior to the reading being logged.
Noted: 35 mL
